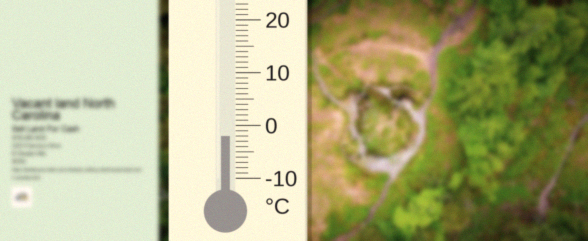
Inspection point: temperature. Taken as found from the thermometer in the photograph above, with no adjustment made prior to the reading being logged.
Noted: -2 °C
